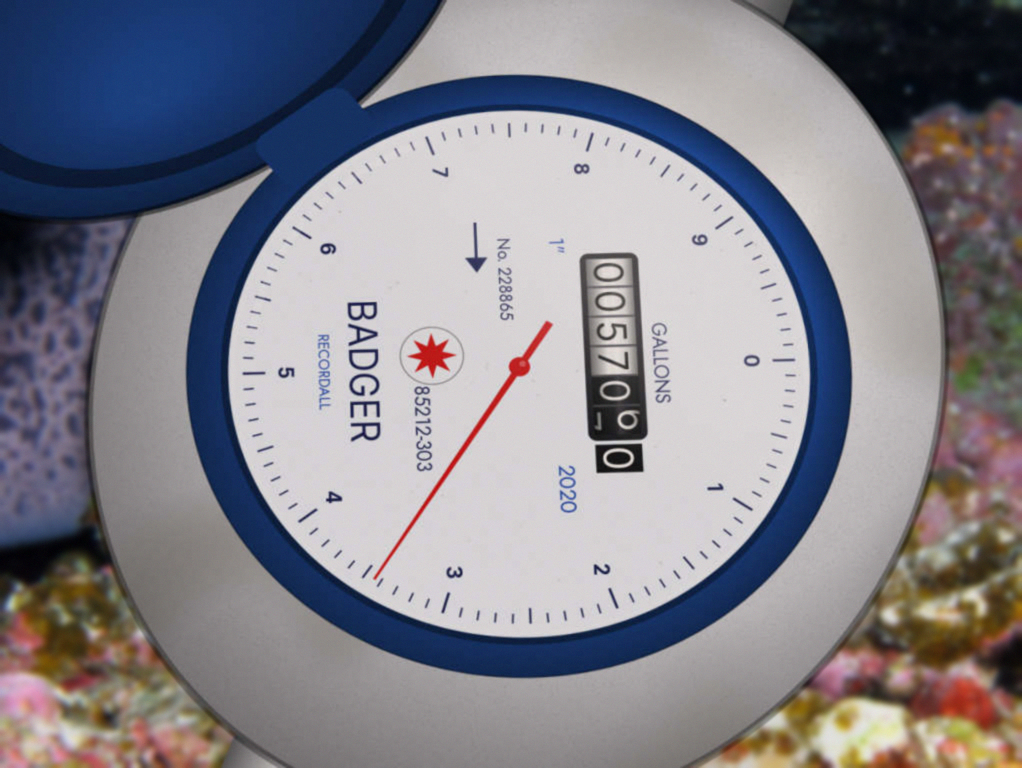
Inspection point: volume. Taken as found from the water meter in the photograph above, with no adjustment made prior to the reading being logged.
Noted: 57063.4 gal
